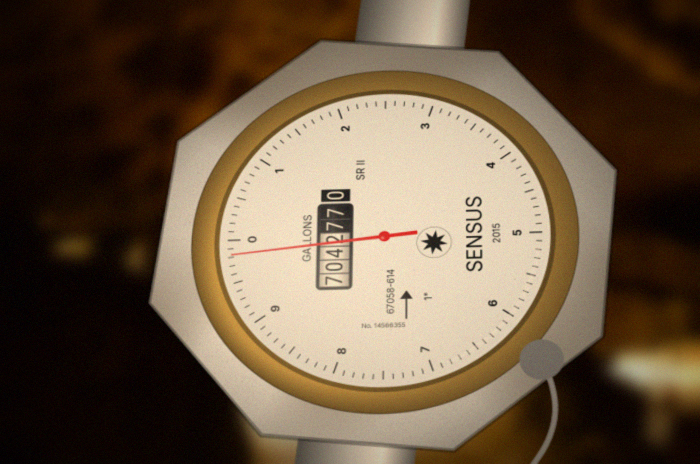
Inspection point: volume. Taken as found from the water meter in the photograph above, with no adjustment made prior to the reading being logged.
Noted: 7042769.8 gal
